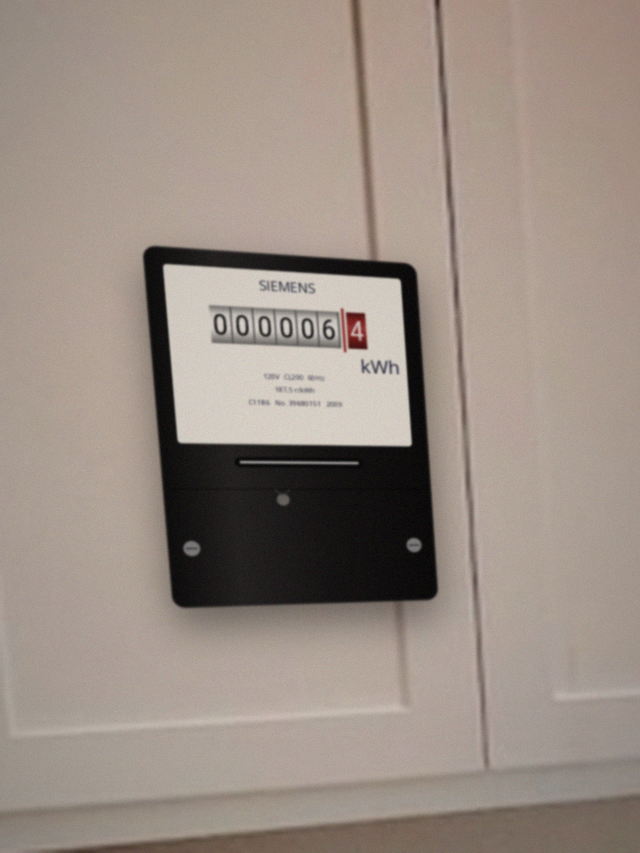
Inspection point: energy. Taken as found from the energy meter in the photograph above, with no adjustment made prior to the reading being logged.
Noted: 6.4 kWh
